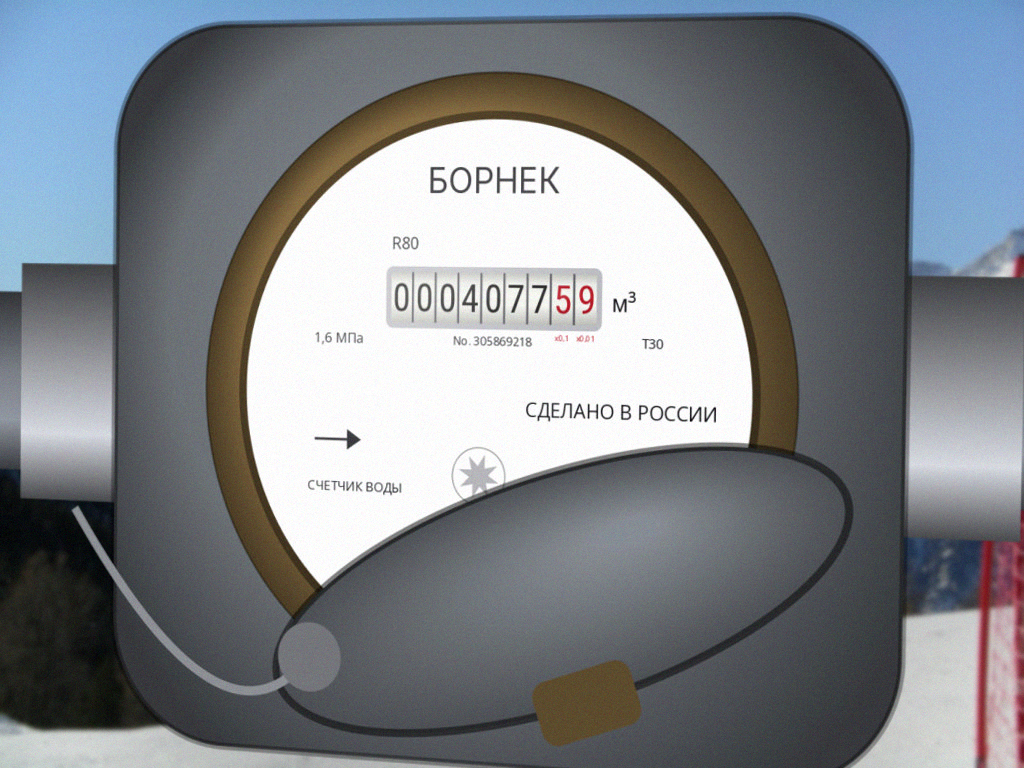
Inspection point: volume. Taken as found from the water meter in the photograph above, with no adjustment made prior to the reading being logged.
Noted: 4077.59 m³
